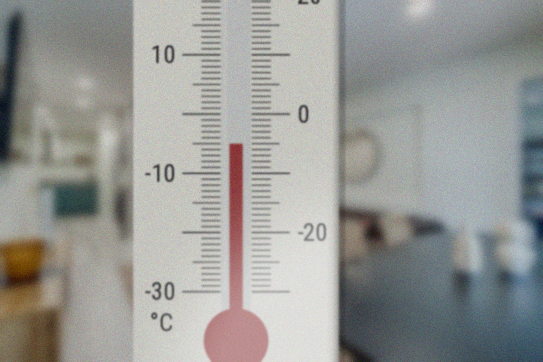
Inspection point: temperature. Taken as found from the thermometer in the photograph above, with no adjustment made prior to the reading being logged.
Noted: -5 °C
